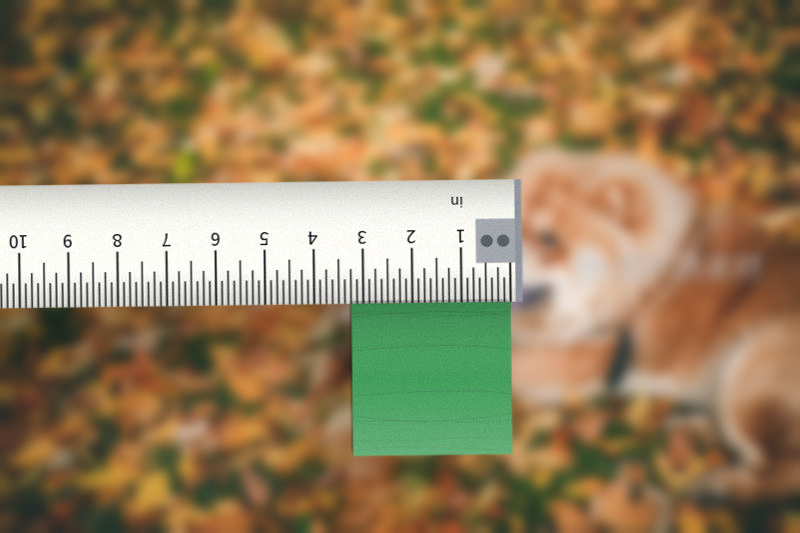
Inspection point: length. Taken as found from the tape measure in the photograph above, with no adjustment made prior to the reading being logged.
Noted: 3.25 in
